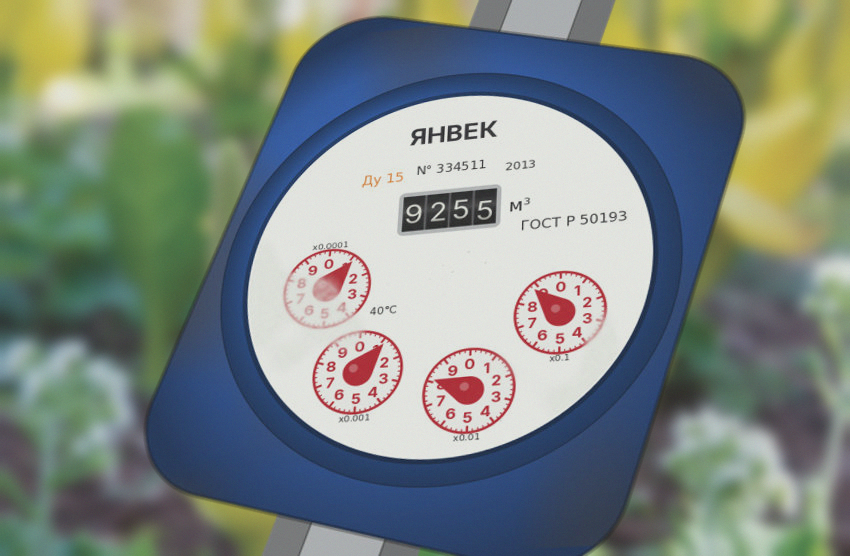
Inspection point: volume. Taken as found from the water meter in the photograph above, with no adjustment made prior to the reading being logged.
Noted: 9254.8811 m³
